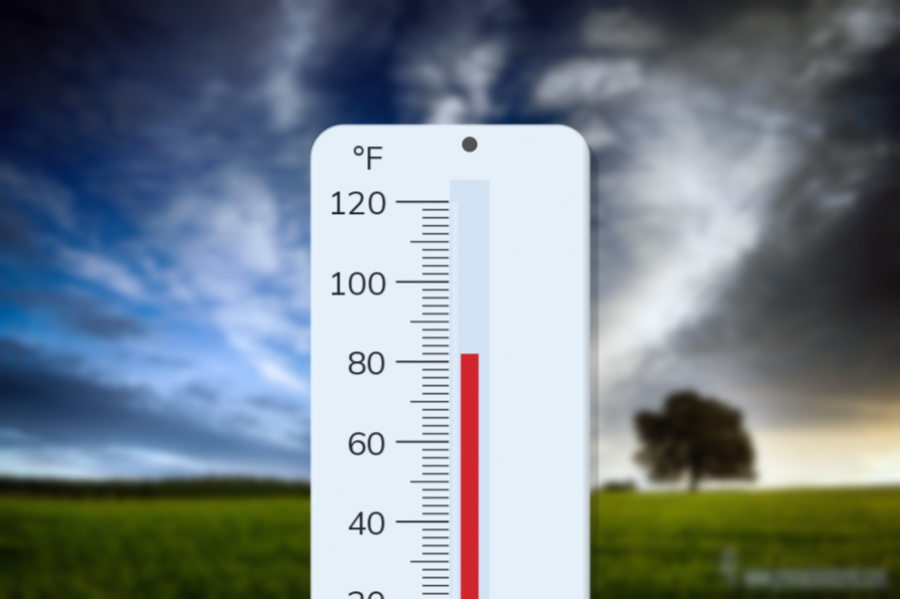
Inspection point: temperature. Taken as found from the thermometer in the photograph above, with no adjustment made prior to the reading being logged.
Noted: 82 °F
